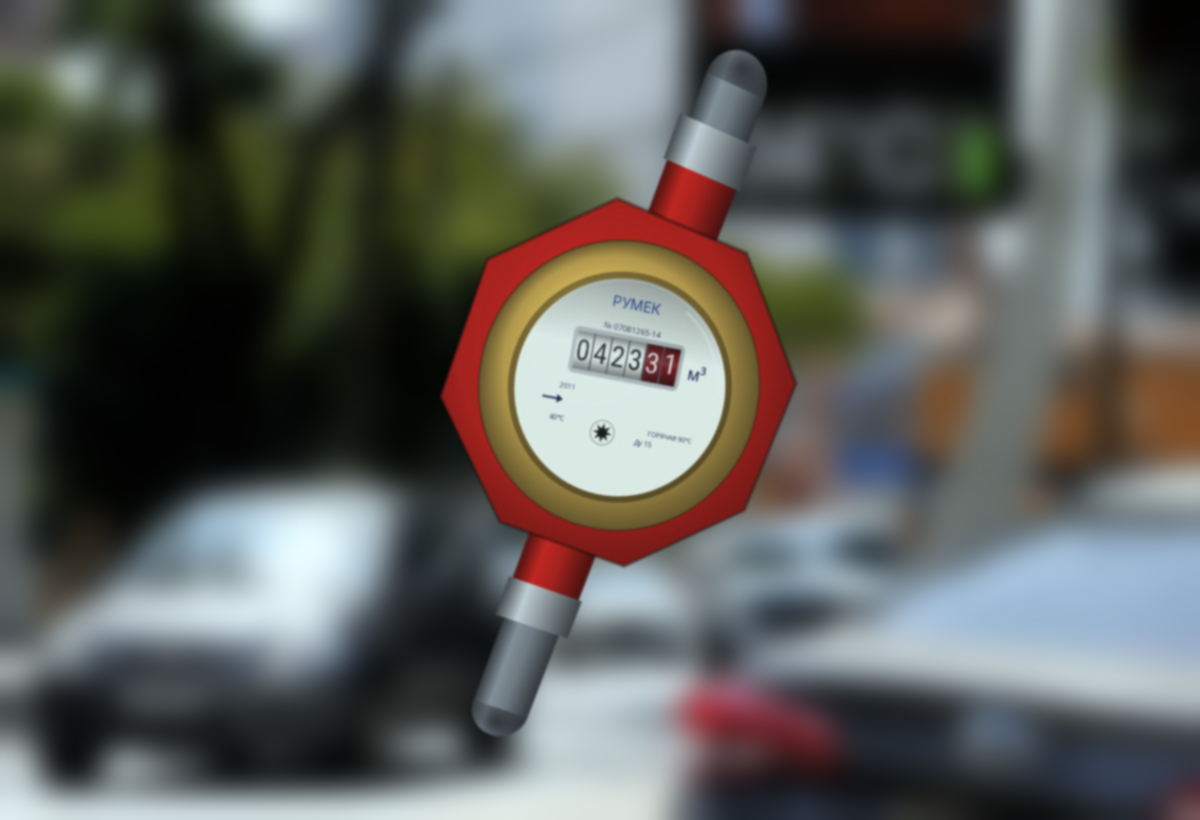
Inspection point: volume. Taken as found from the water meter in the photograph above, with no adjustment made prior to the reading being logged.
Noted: 423.31 m³
